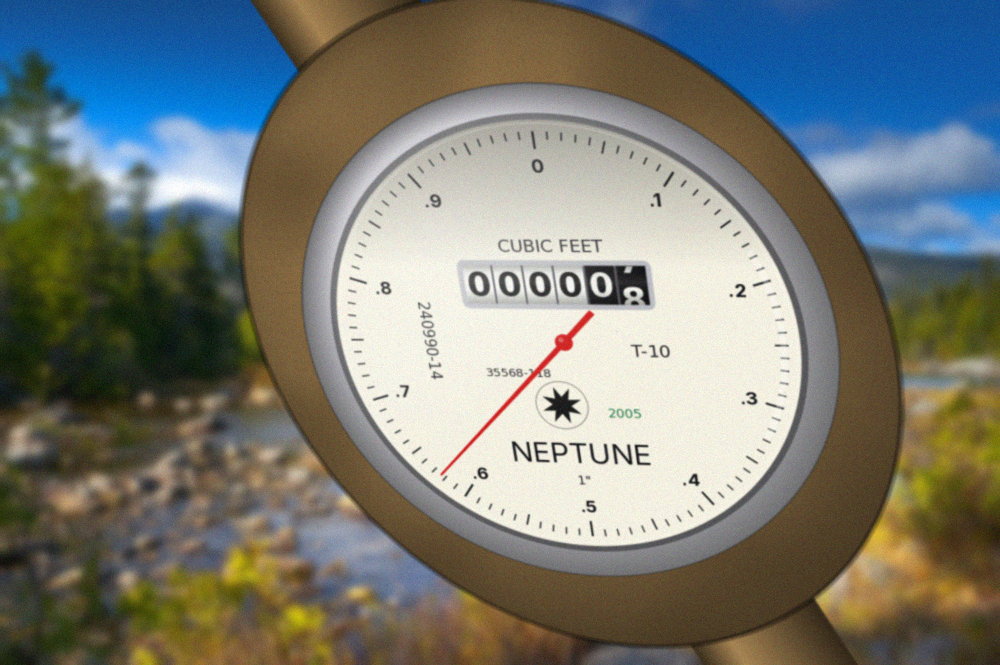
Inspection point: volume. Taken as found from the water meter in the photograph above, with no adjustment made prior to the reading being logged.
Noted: 7.62 ft³
